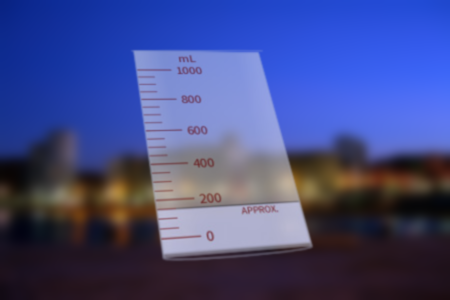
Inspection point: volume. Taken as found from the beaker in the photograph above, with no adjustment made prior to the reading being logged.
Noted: 150 mL
